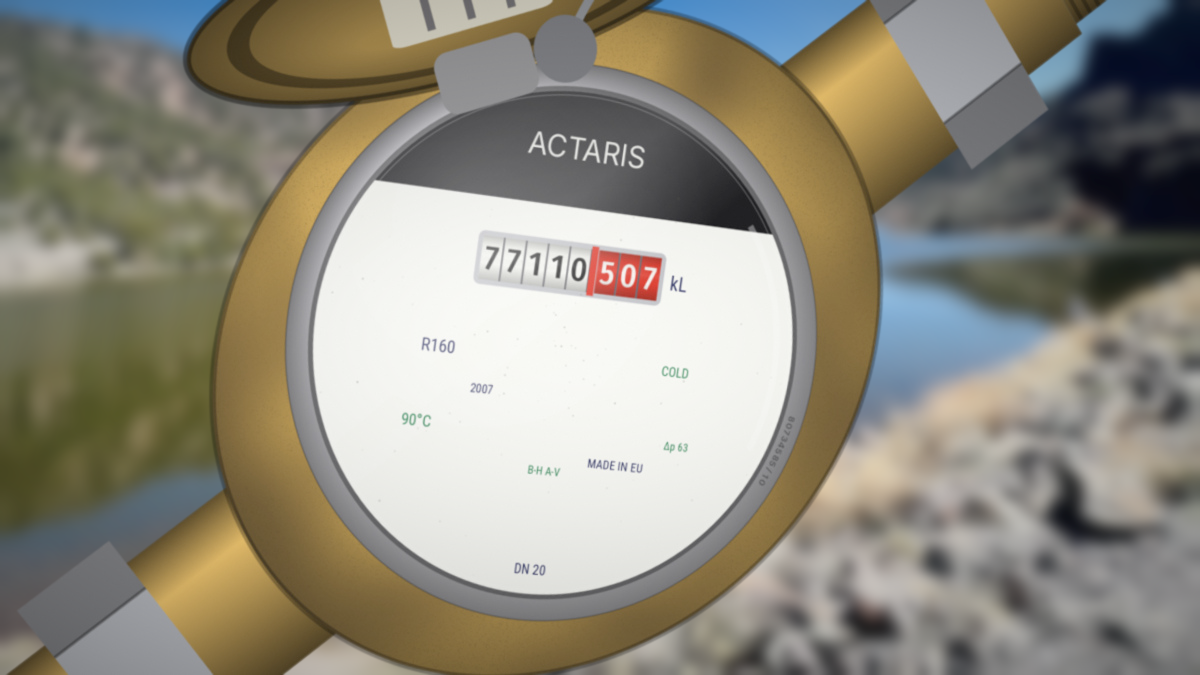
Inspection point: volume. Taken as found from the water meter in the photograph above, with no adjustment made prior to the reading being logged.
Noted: 77110.507 kL
